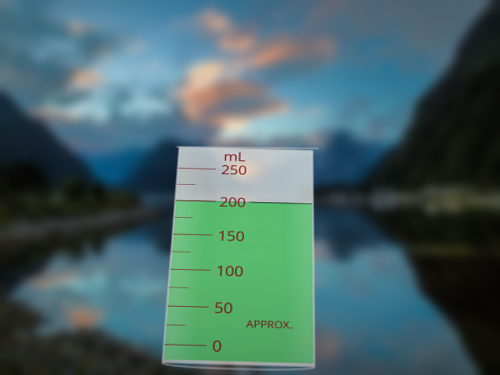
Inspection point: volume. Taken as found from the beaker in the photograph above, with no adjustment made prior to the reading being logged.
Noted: 200 mL
